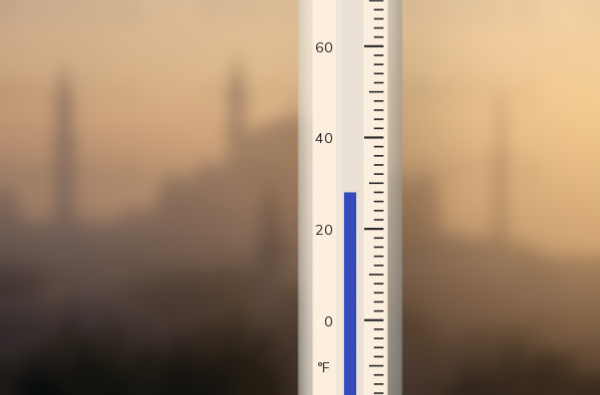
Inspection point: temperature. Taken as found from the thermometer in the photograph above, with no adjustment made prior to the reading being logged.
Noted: 28 °F
